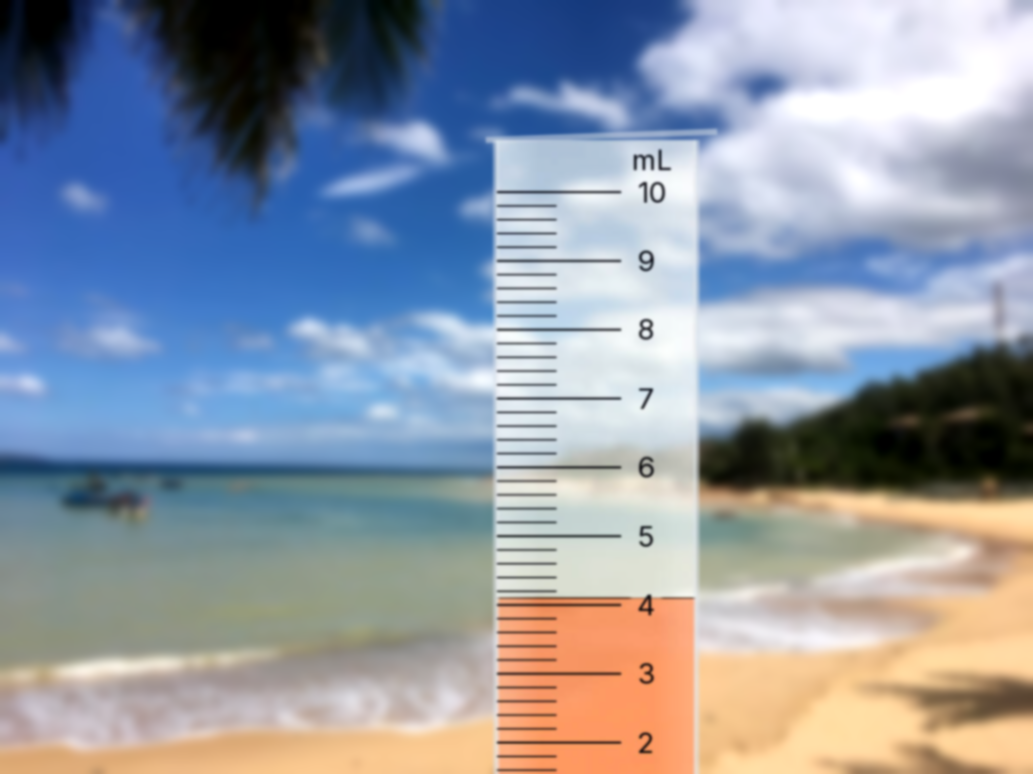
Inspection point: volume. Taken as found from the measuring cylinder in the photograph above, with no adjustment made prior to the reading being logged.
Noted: 4.1 mL
